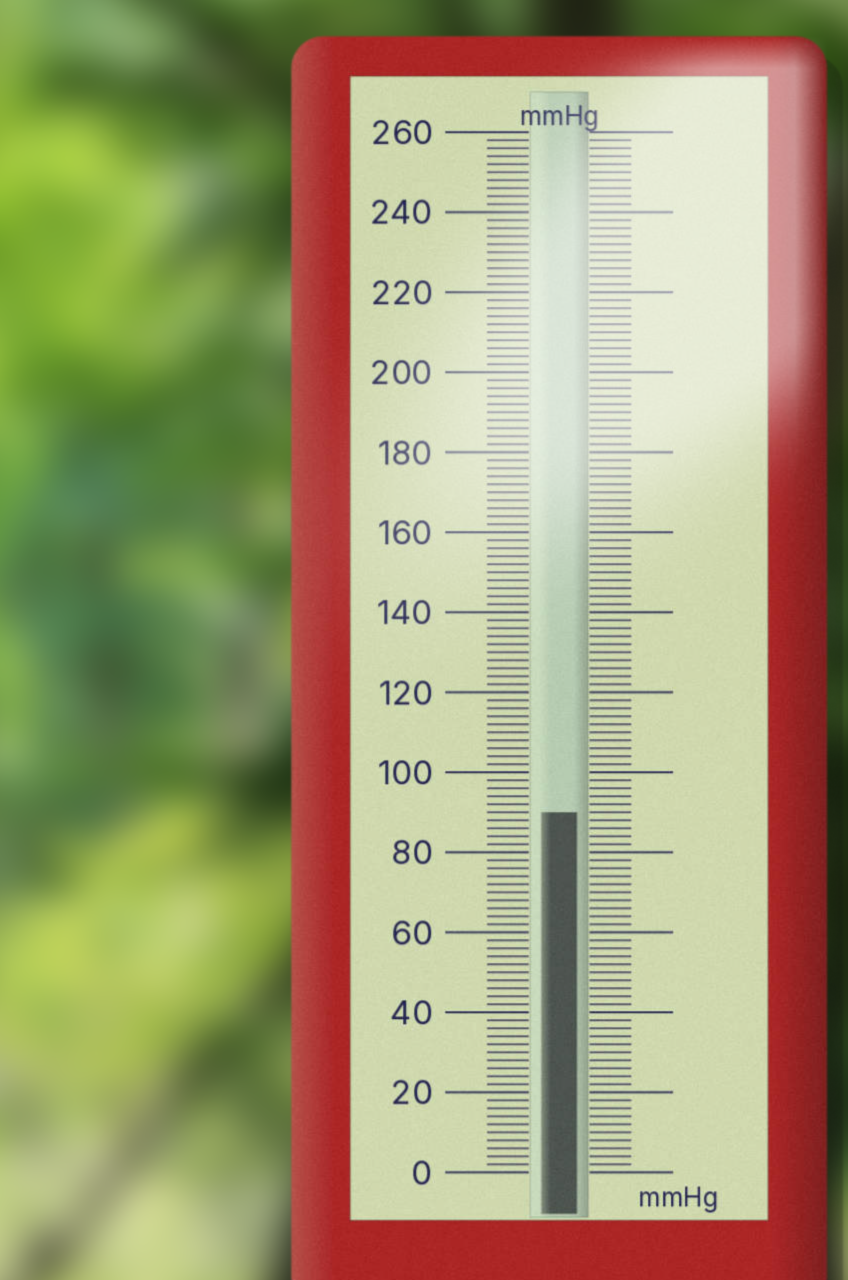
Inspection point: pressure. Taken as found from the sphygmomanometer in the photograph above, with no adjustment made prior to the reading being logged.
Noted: 90 mmHg
